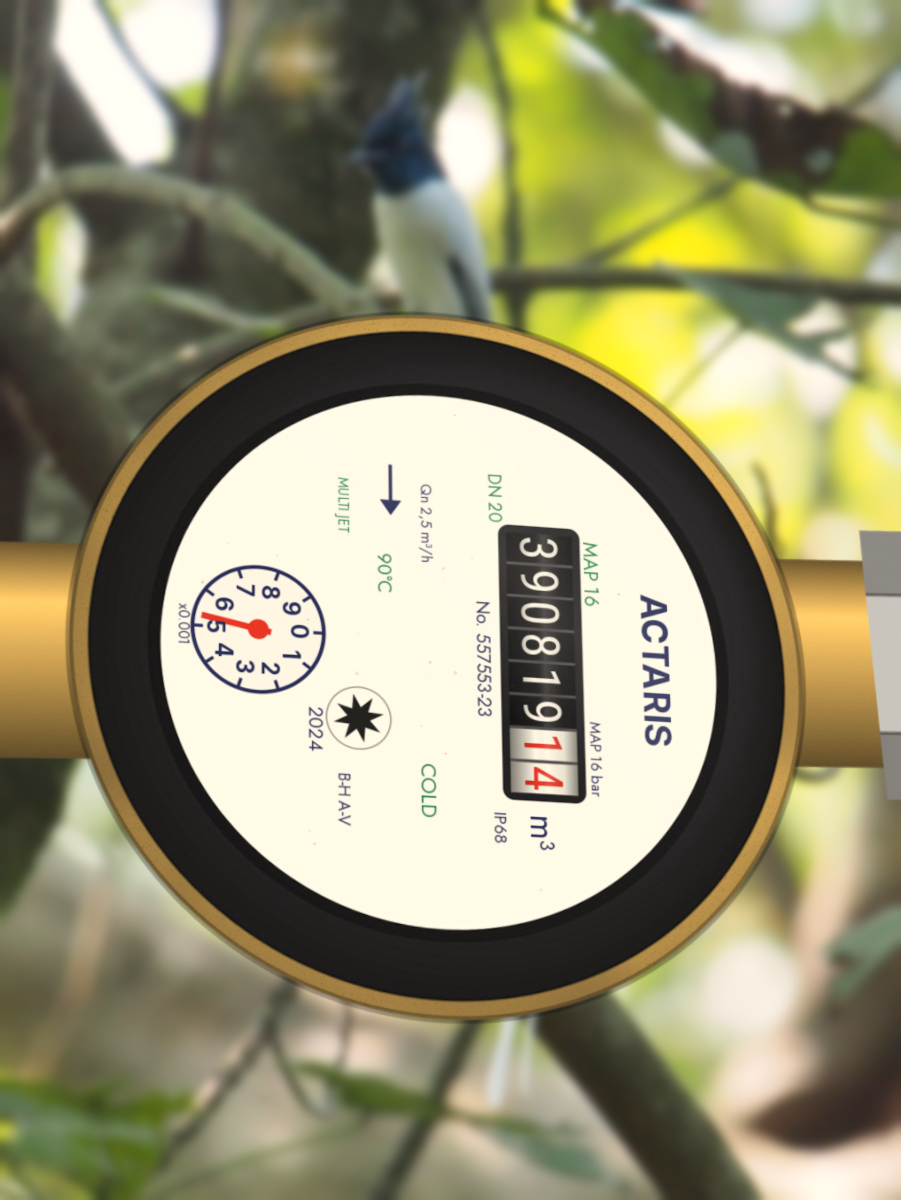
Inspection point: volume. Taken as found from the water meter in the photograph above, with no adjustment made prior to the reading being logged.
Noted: 390819.145 m³
